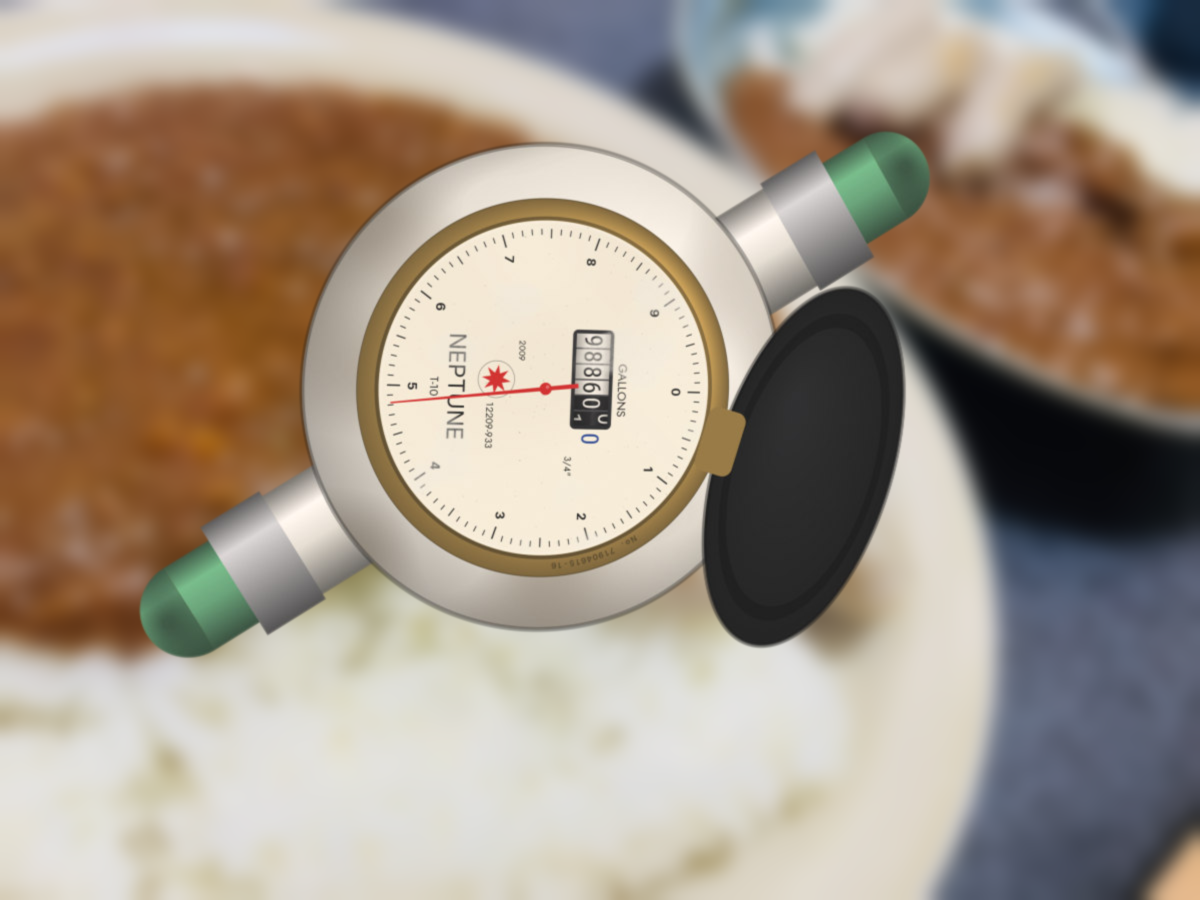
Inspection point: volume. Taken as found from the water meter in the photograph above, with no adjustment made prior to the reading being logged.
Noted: 9886004.8 gal
